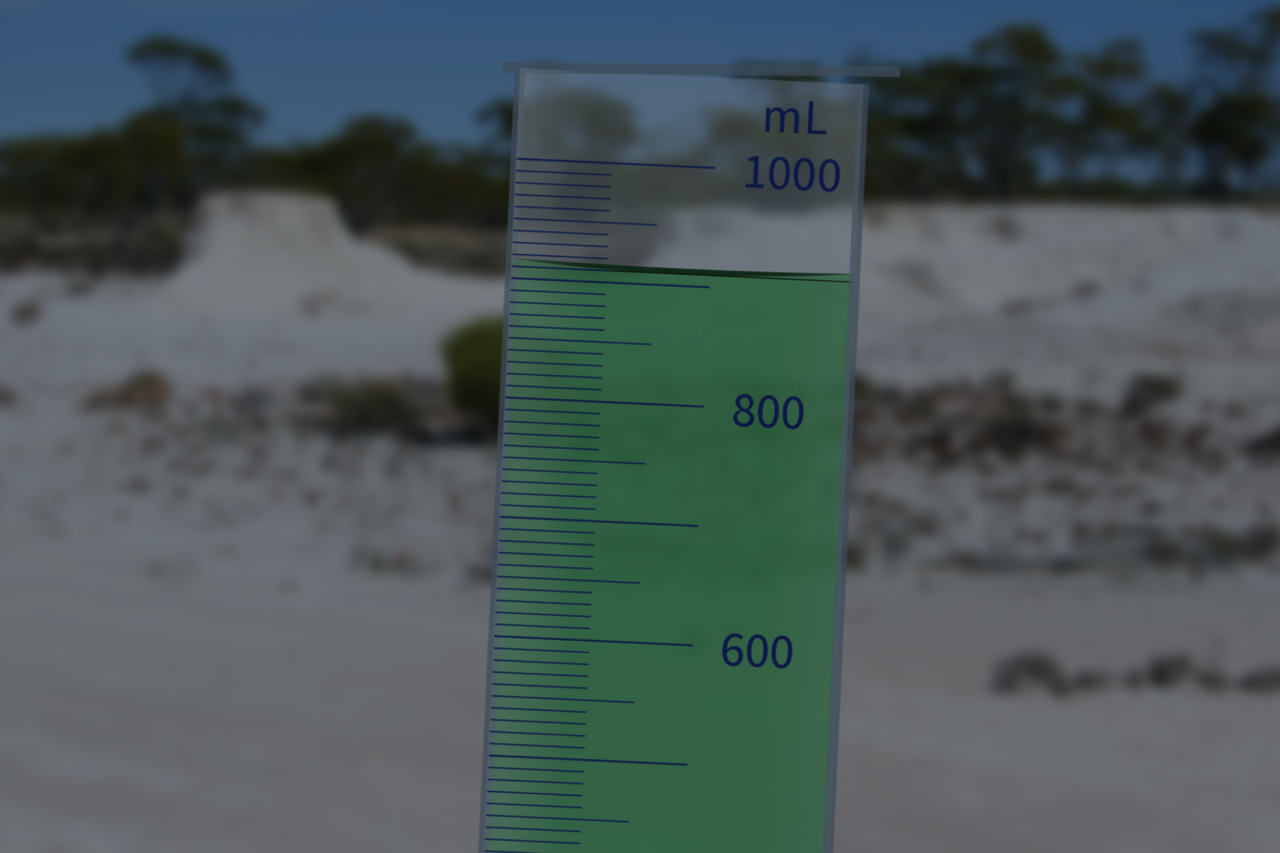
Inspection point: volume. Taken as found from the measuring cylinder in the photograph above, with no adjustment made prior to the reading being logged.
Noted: 910 mL
